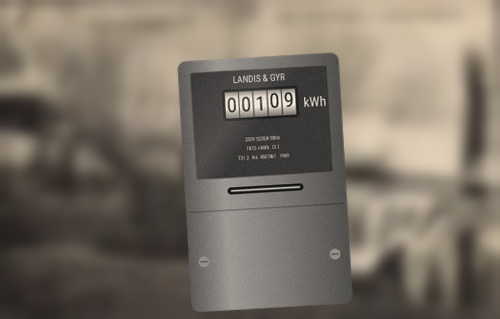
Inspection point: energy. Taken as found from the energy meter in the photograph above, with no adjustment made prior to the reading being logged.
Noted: 109 kWh
